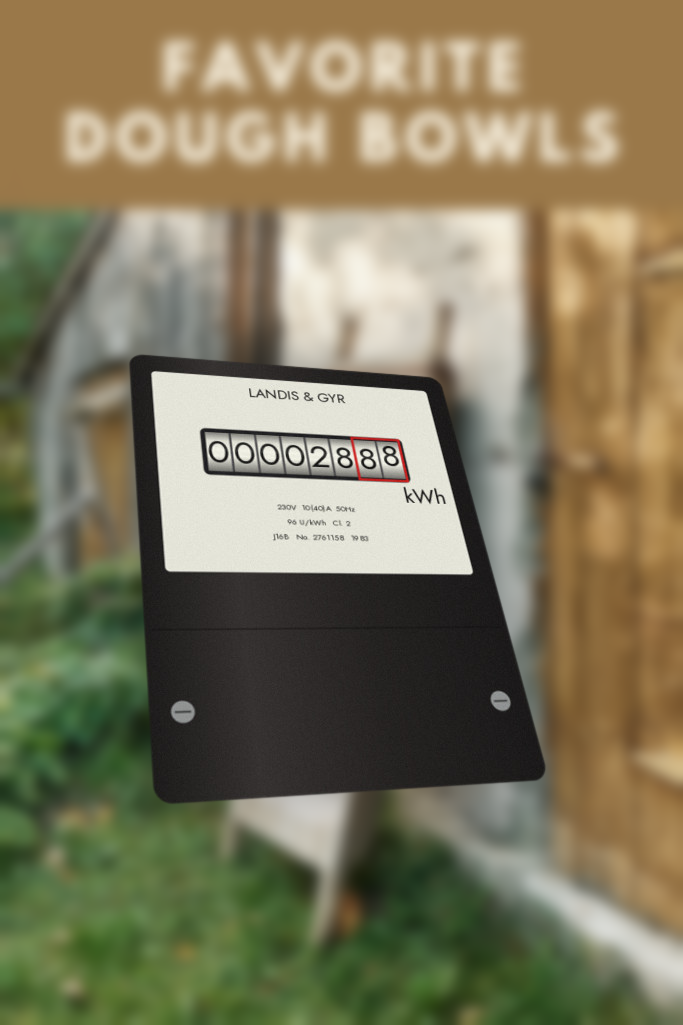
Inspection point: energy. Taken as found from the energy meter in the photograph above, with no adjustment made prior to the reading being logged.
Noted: 28.88 kWh
